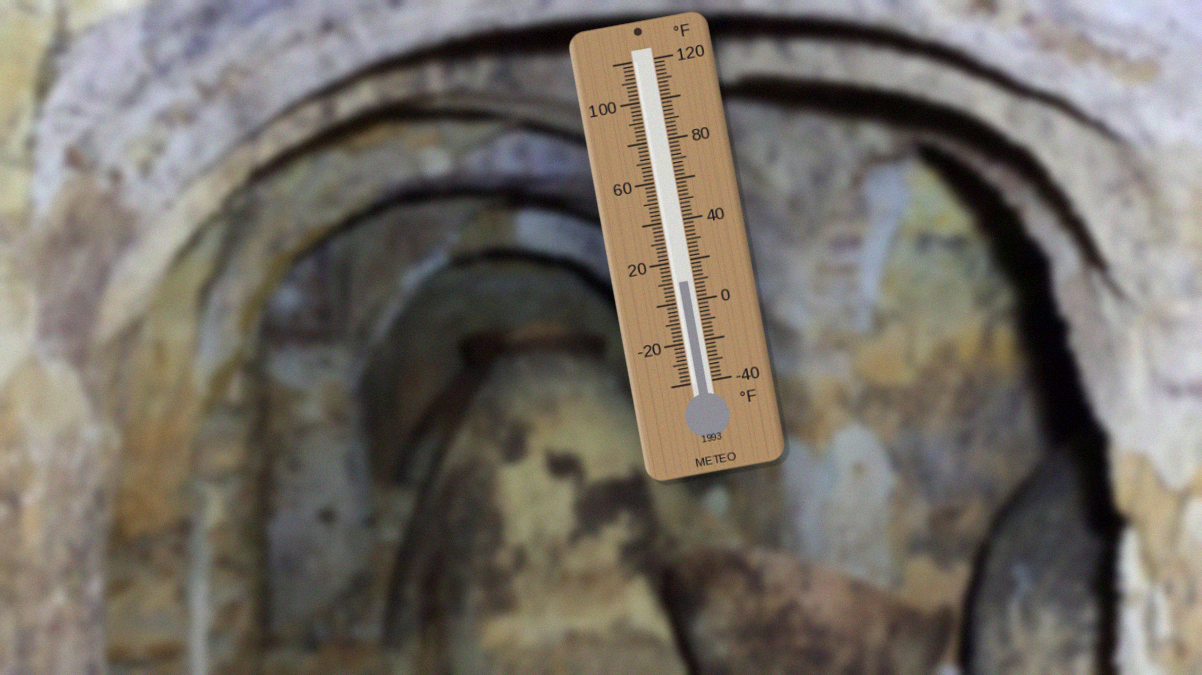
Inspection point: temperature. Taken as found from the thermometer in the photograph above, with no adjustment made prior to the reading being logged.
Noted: 10 °F
